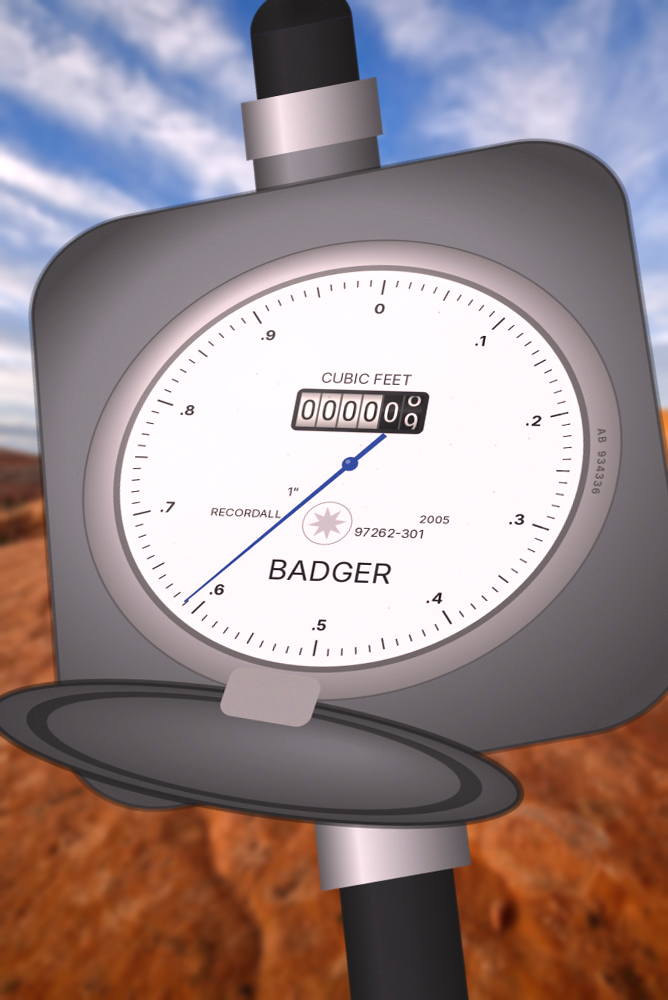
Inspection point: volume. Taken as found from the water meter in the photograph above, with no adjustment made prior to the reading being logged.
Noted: 8.61 ft³
